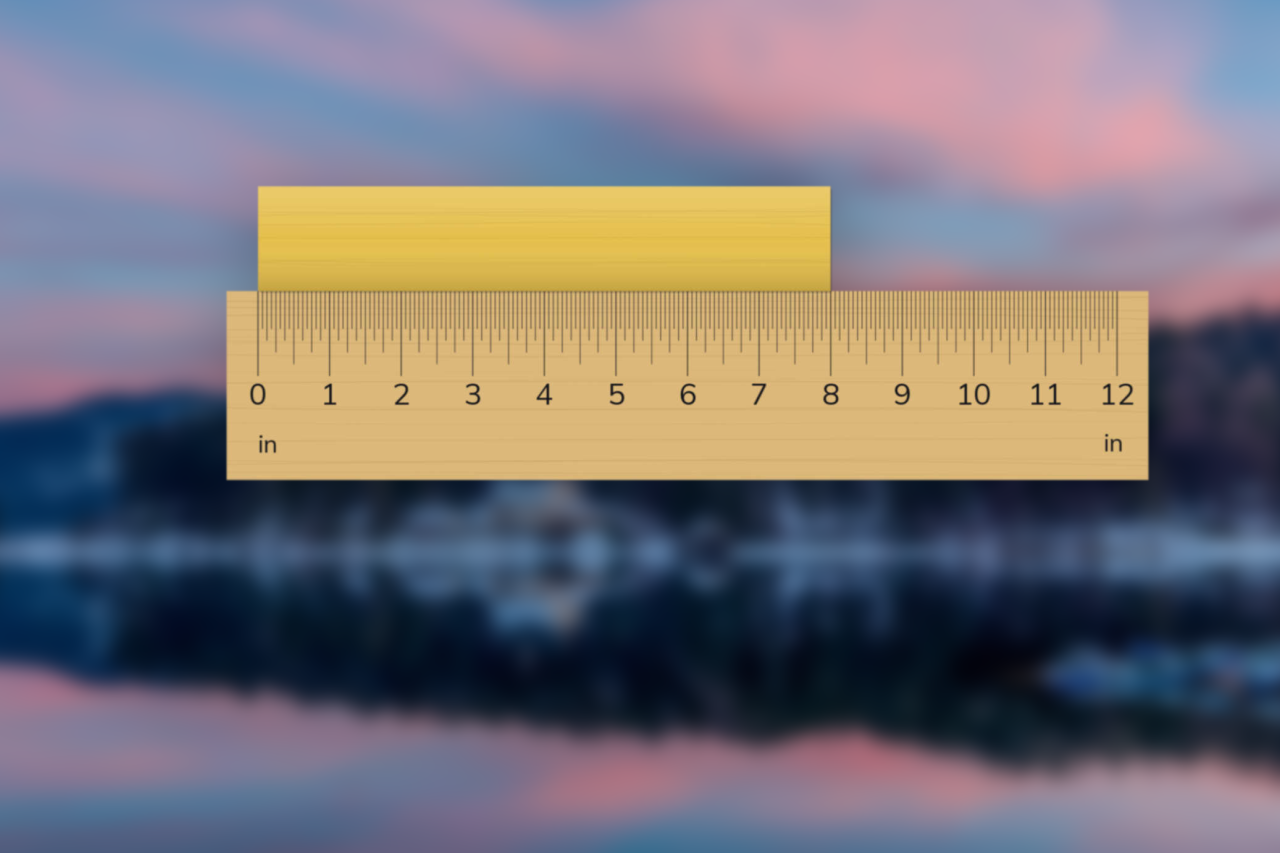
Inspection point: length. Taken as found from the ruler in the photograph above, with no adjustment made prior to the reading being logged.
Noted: 8 in
